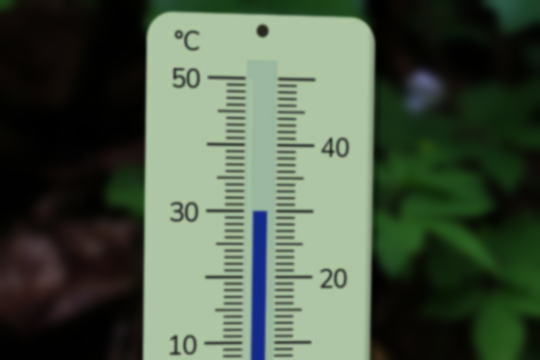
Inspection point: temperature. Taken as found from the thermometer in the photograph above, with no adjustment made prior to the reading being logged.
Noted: 30 °C
